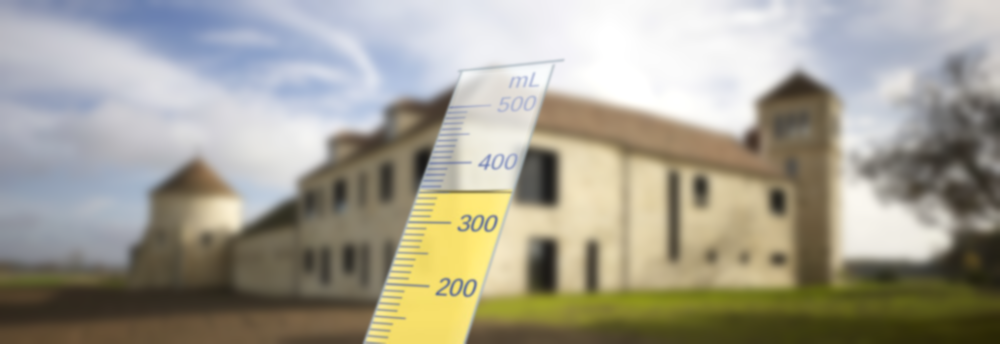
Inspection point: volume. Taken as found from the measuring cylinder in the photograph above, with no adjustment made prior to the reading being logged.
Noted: 350 mL
